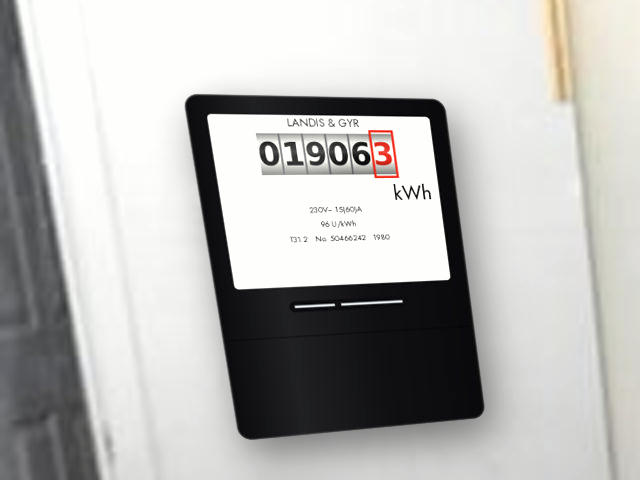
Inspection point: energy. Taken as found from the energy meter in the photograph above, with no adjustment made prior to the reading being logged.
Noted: 1906.3 kWh
